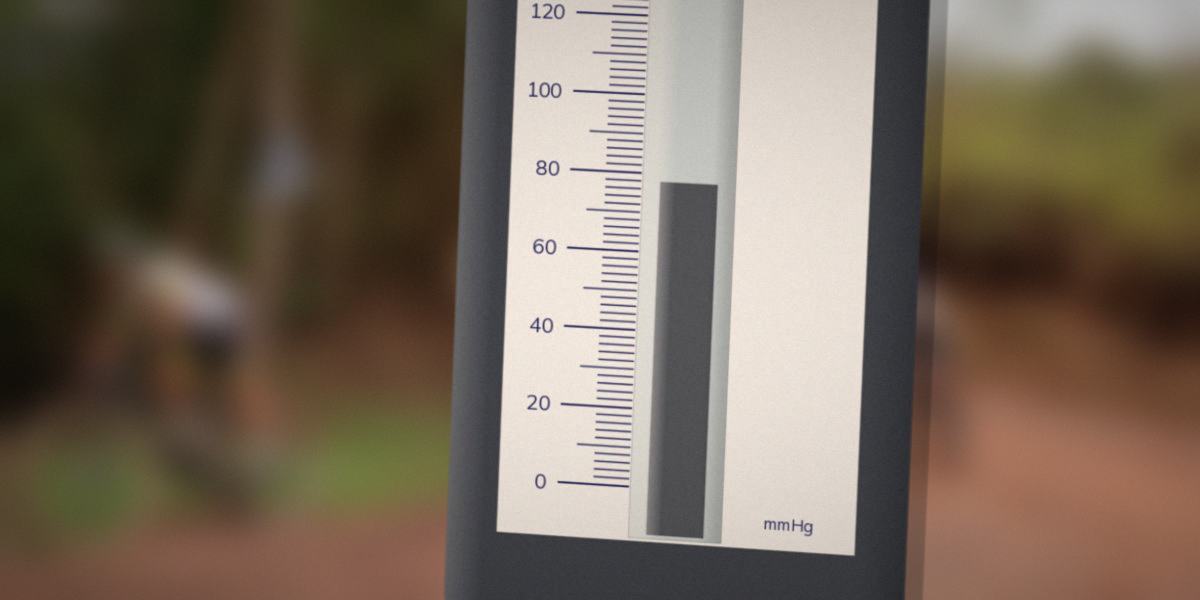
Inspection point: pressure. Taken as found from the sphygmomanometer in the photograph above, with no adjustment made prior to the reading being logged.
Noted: 78 mmHg
